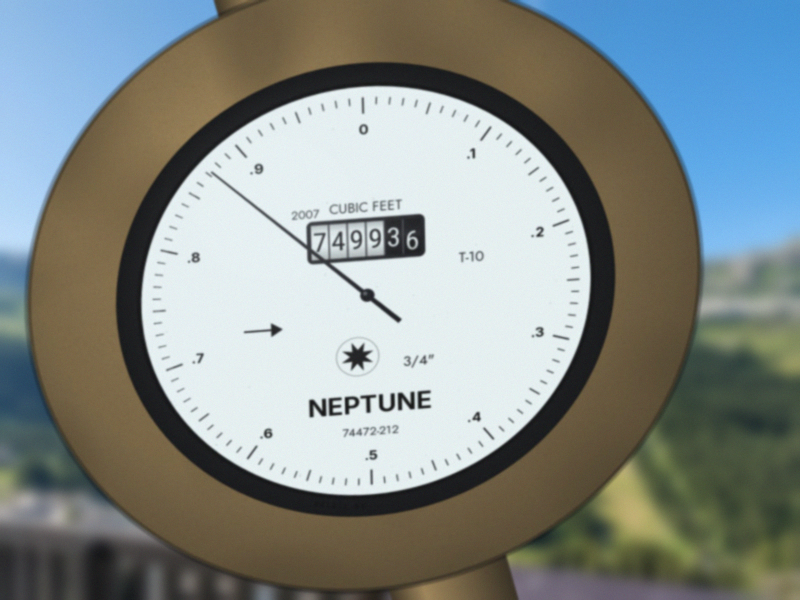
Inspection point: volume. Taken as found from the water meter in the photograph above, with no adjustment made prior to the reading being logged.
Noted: 749935.87 ft³
